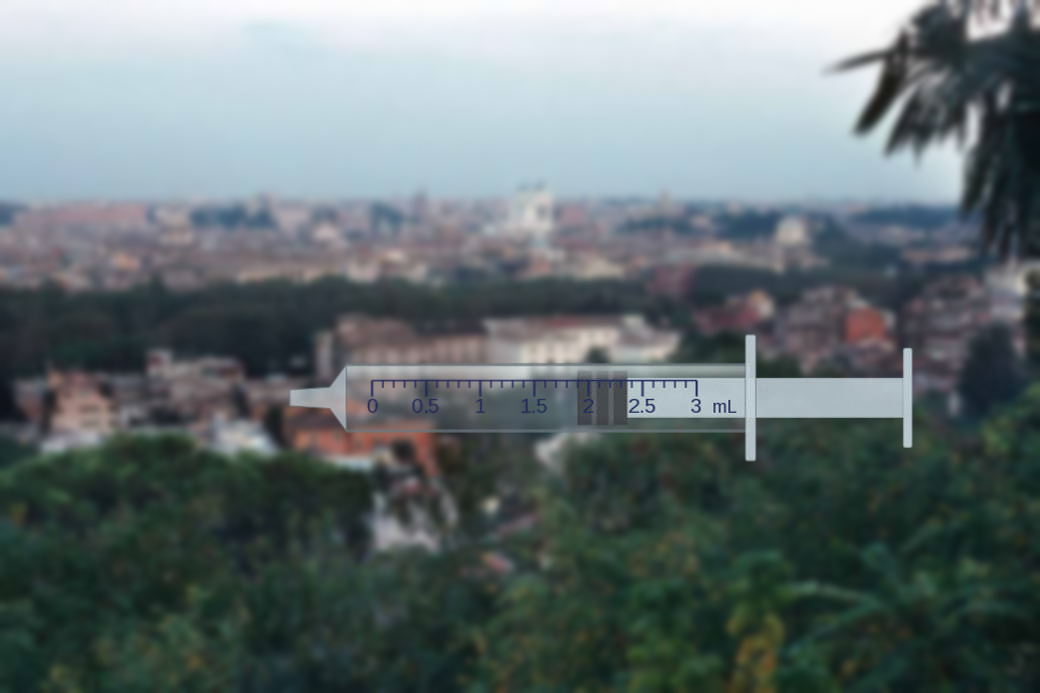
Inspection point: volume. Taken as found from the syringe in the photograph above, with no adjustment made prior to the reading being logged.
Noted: 1.9 mL
